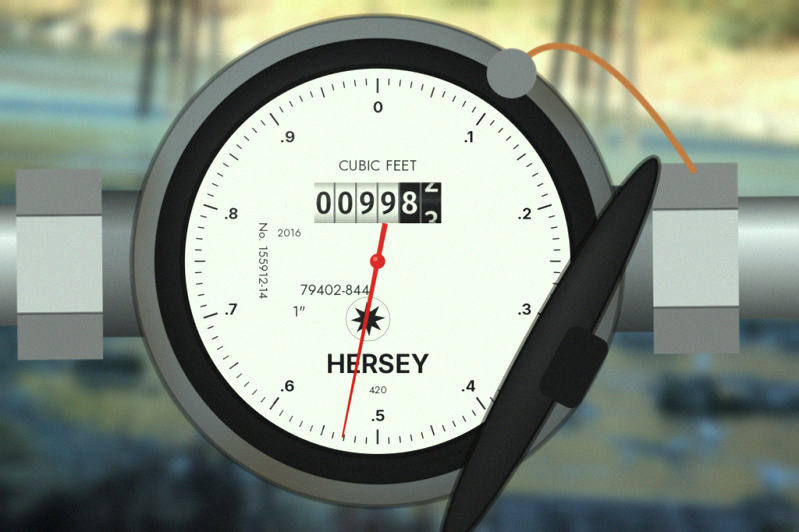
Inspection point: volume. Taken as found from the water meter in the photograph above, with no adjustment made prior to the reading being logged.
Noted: 9982.53 ft³
